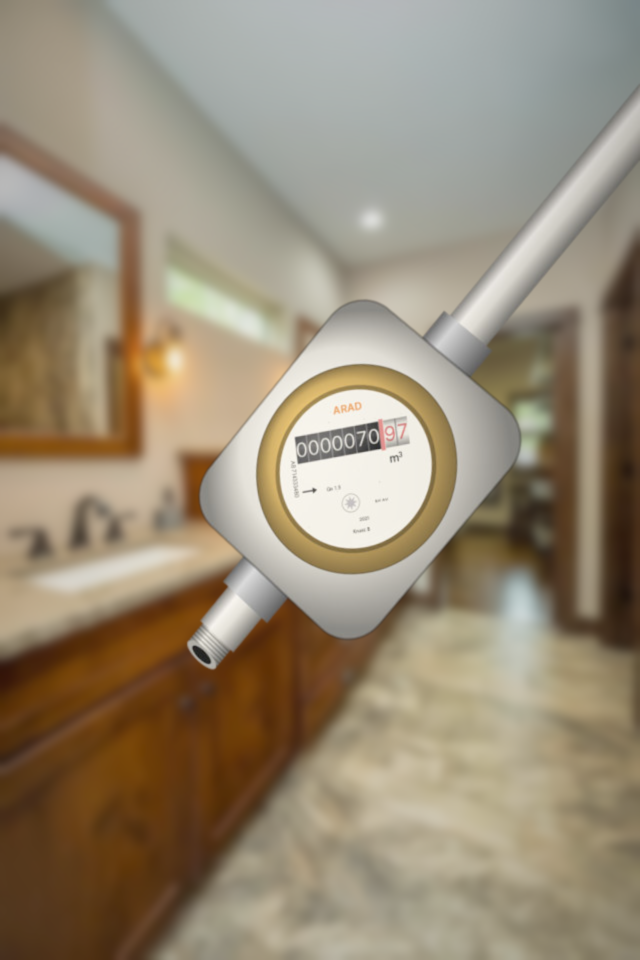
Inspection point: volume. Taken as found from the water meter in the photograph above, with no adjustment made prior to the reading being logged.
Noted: 70.97 m³
